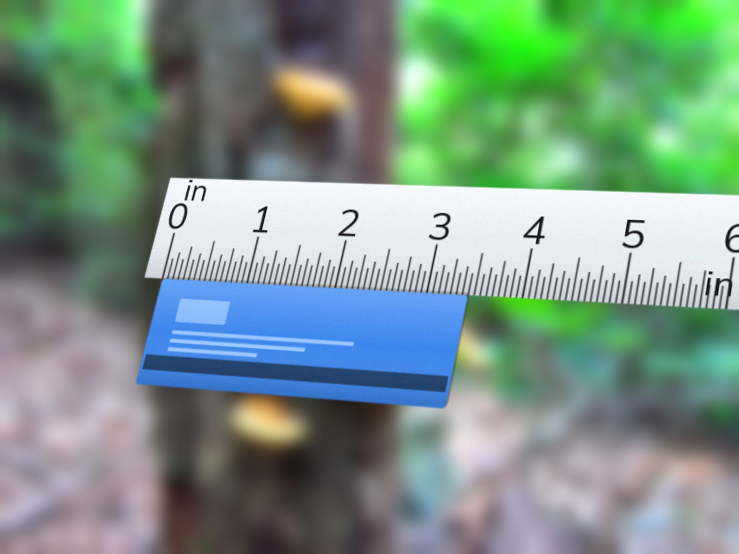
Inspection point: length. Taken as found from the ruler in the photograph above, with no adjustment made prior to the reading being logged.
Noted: 3.4375 in
